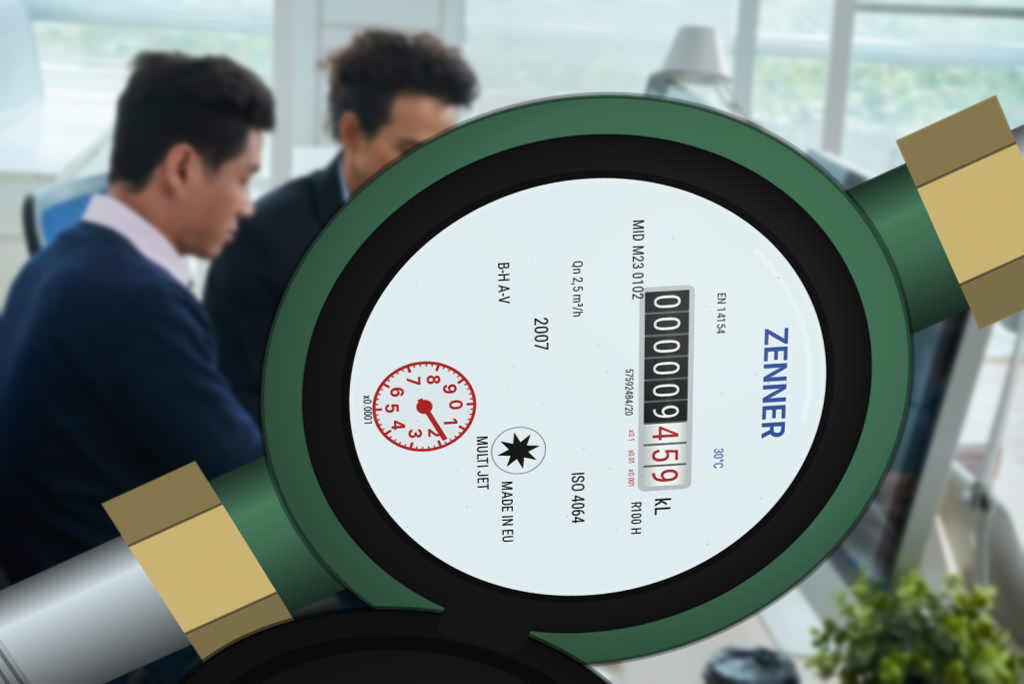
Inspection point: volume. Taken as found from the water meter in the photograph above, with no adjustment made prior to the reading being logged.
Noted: 9.4591 kL
